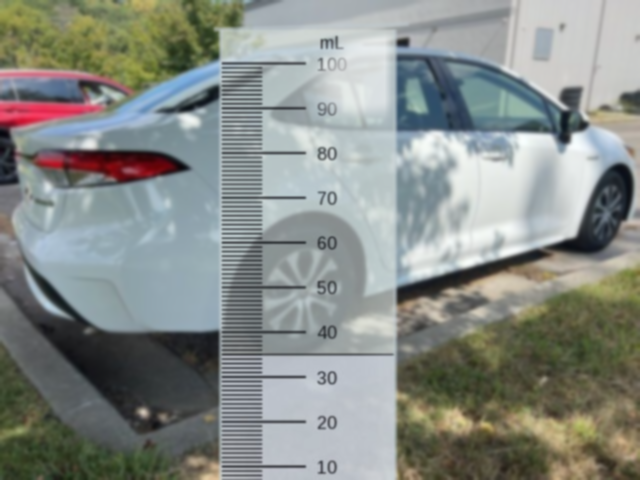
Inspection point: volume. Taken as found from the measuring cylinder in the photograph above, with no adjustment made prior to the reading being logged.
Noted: 35 mL
